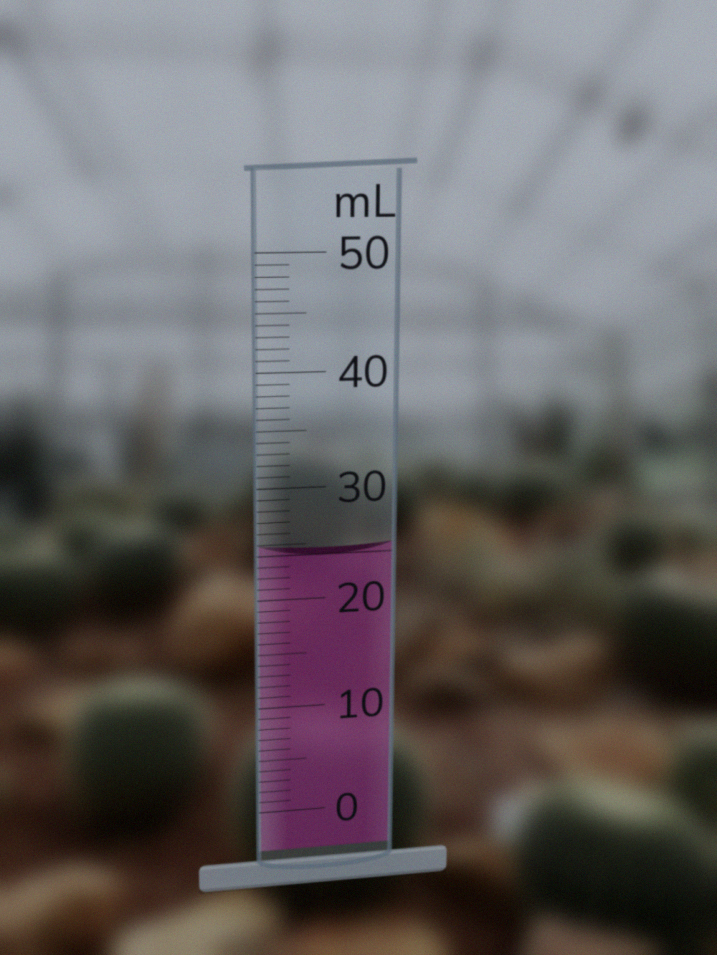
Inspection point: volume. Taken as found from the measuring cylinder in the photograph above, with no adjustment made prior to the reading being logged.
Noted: 24 mL
